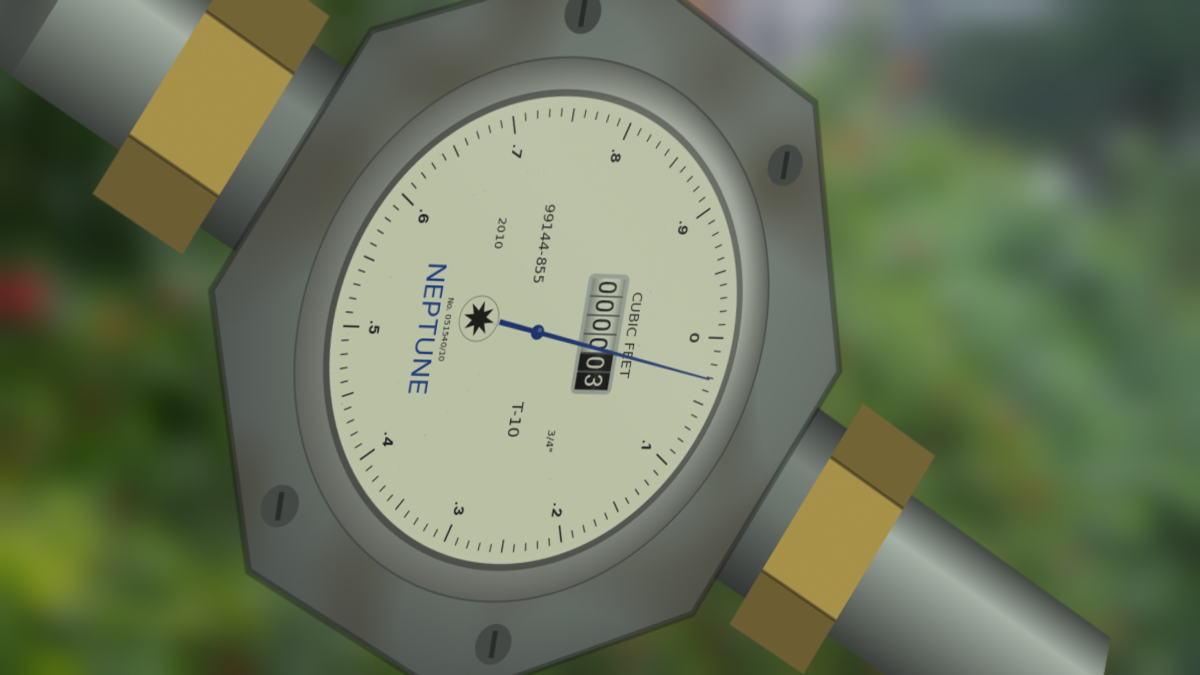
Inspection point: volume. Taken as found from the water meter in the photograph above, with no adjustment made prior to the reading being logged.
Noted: 3.03 ft³
